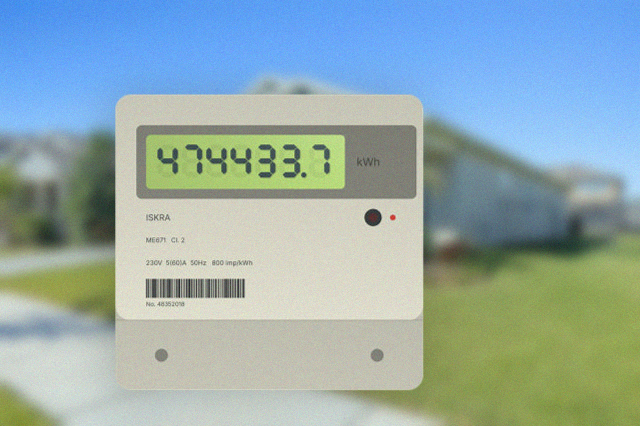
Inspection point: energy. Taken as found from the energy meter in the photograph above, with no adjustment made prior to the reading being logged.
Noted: 474433.7 kWh
